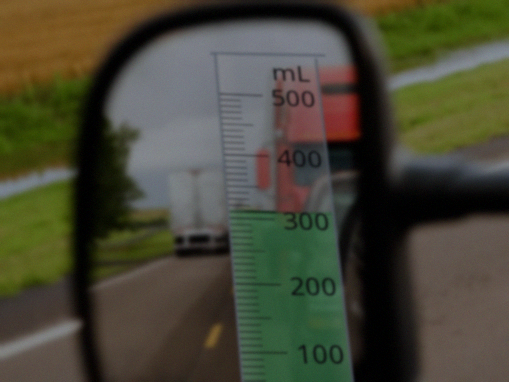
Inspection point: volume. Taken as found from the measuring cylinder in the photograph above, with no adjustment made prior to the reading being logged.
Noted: 310 mL
